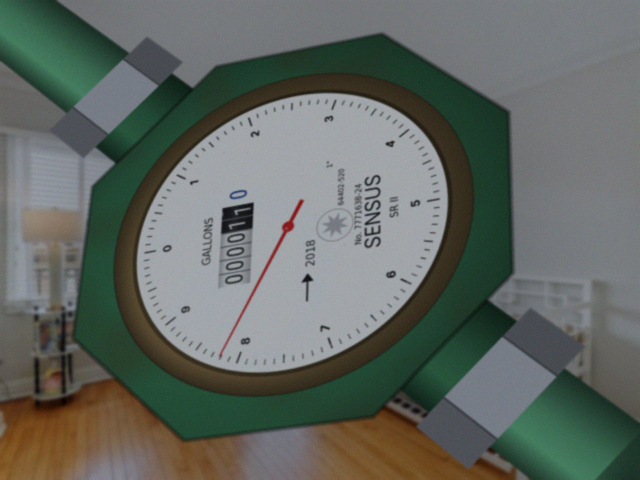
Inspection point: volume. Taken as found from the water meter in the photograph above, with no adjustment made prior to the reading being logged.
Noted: 108.2 gal
